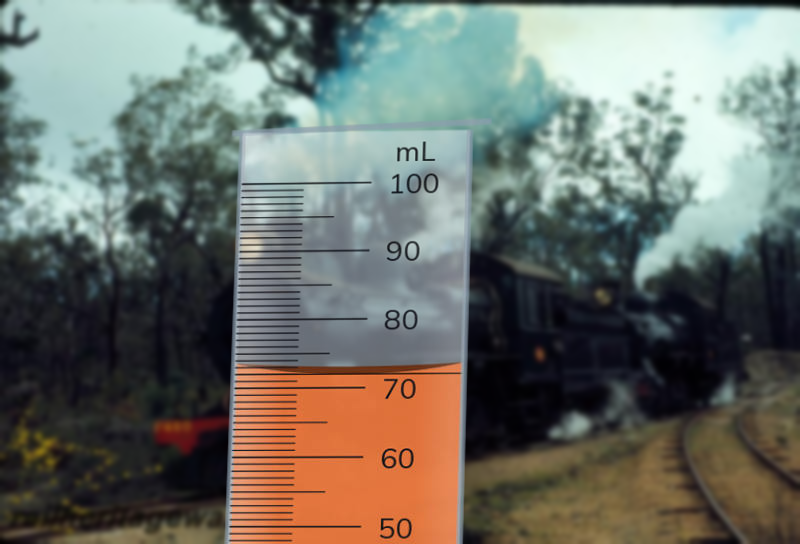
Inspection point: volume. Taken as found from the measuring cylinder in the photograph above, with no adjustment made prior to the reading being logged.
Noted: 72 mL
